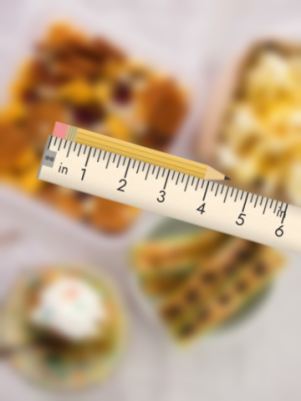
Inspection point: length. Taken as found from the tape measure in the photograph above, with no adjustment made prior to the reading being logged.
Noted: 4.5 in
